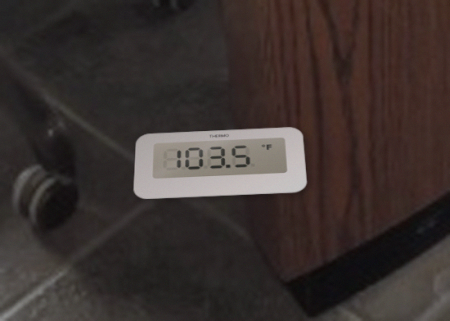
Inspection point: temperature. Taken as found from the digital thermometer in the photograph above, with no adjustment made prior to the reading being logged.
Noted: 103.5 °F
